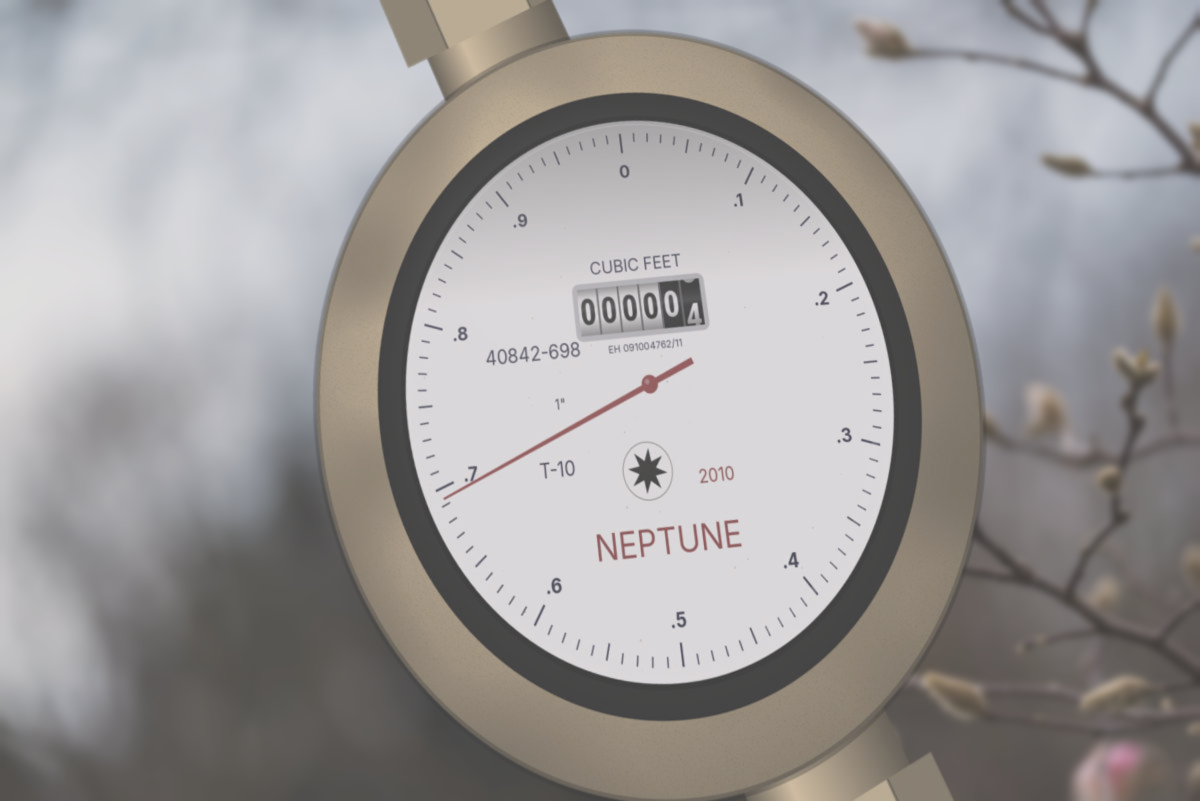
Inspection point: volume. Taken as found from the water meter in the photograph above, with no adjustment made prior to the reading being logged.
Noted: 3.69 ft³
